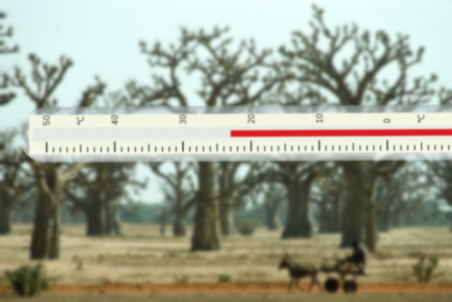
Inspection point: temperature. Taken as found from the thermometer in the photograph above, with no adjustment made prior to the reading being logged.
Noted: 23 °C
